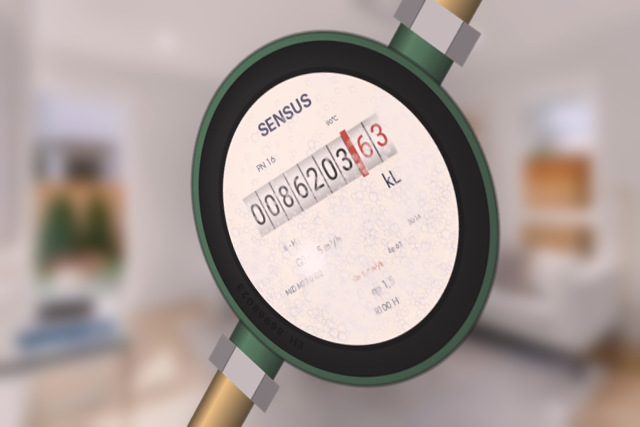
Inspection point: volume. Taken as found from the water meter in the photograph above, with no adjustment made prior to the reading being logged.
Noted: 86203.63 kL
